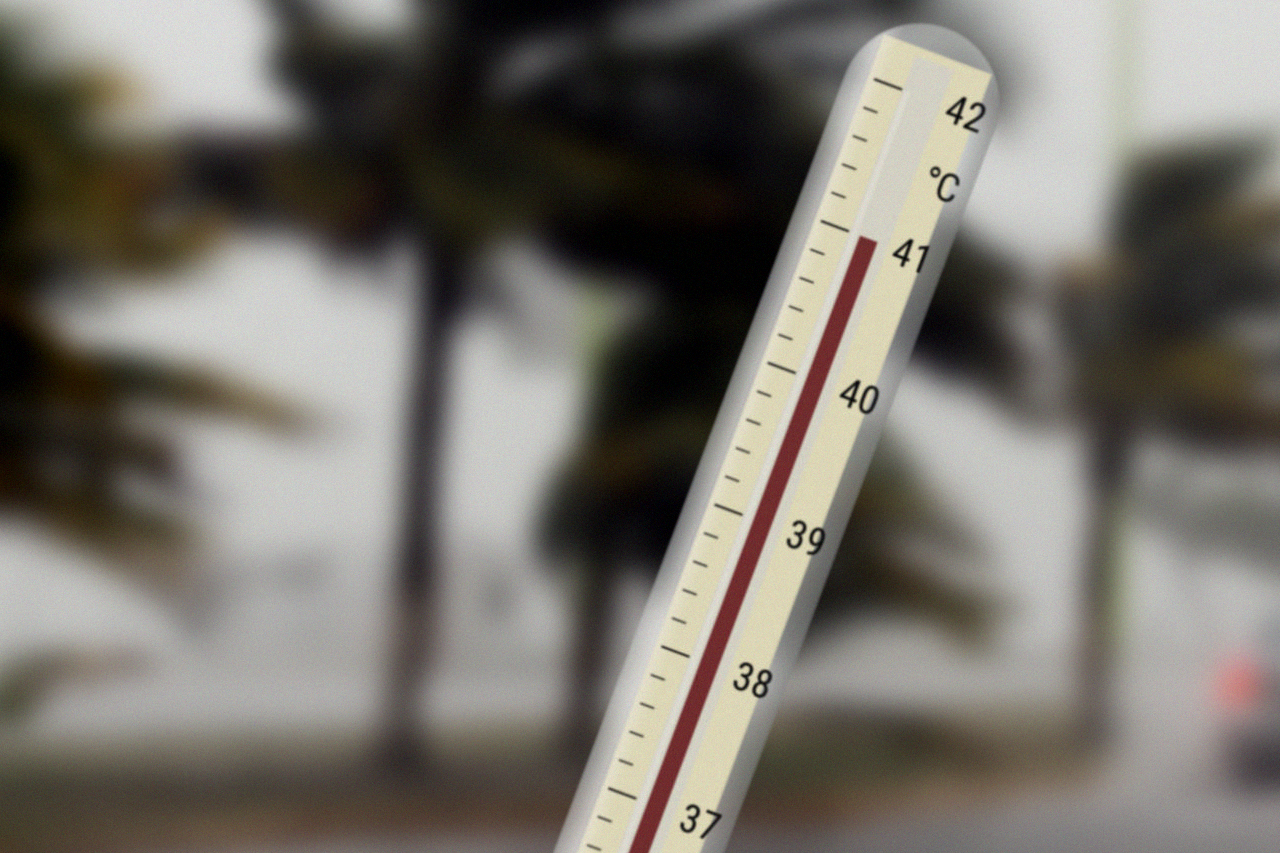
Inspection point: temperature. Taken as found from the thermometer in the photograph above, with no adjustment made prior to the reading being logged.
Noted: 41 °C
